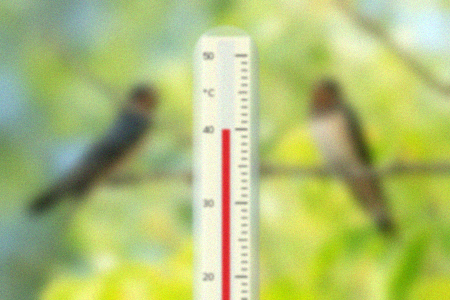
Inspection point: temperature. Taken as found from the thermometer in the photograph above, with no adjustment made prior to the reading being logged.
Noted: 40 °C
